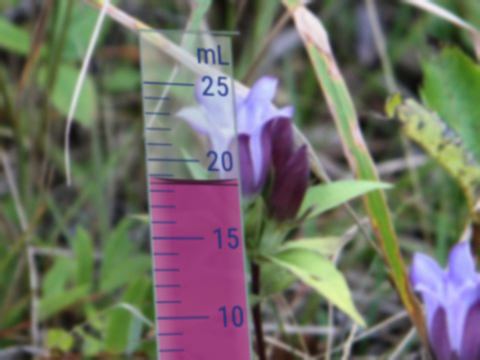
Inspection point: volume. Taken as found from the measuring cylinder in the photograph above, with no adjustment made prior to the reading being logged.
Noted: 18.5 mL
